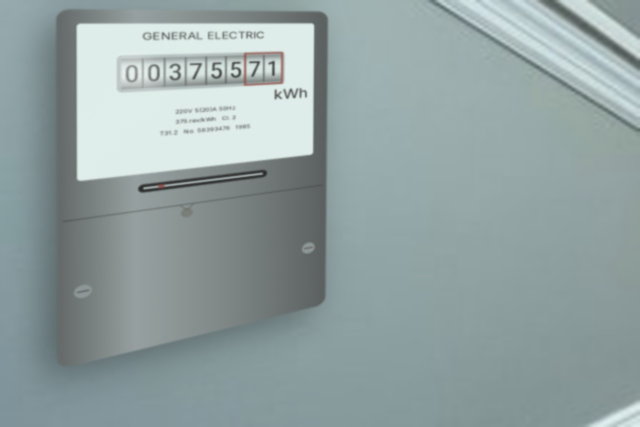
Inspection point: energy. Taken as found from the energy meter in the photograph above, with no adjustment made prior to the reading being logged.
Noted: 3755.71 kWh
